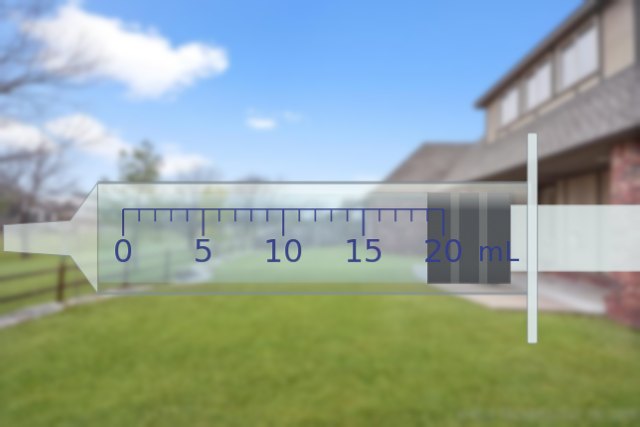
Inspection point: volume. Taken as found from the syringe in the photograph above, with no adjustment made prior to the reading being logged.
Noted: 19 mL
